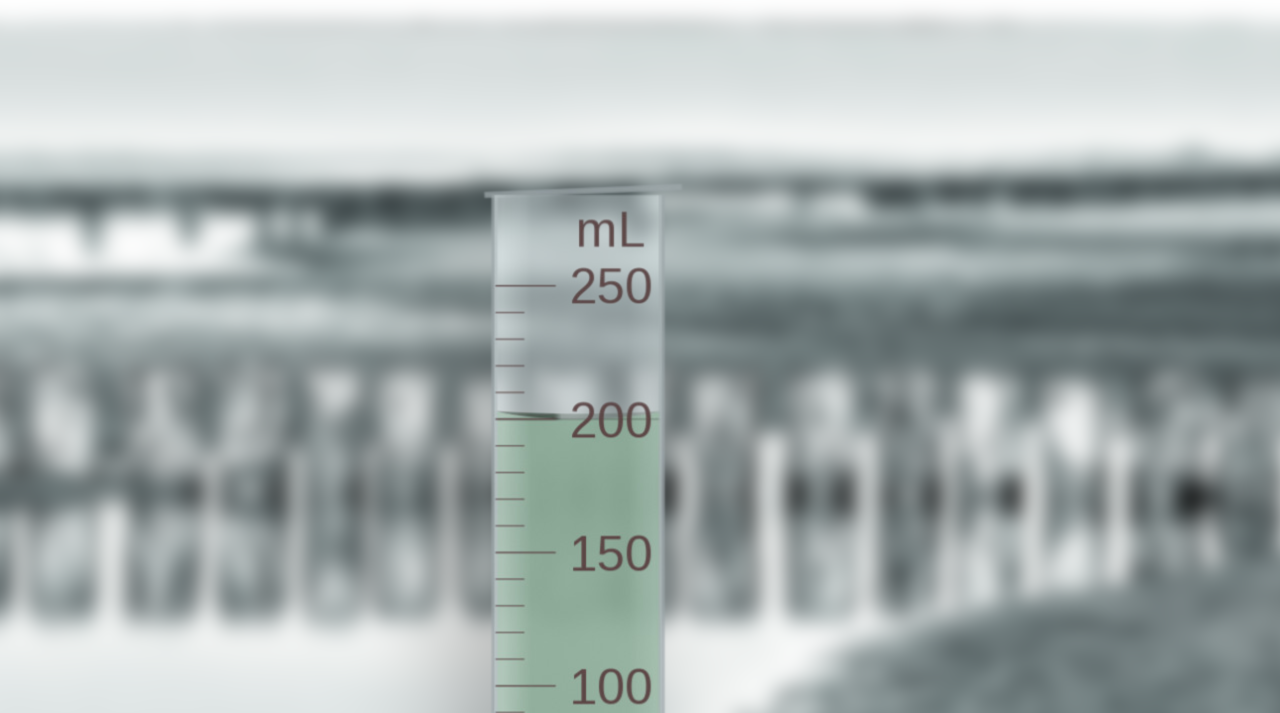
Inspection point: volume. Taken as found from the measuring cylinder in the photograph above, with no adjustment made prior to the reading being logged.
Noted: 200 mL
